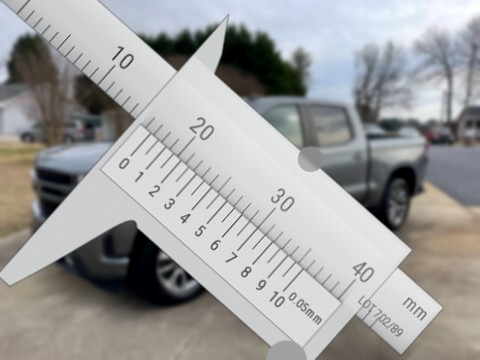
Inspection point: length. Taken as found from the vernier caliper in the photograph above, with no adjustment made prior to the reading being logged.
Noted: 16.7 mm
